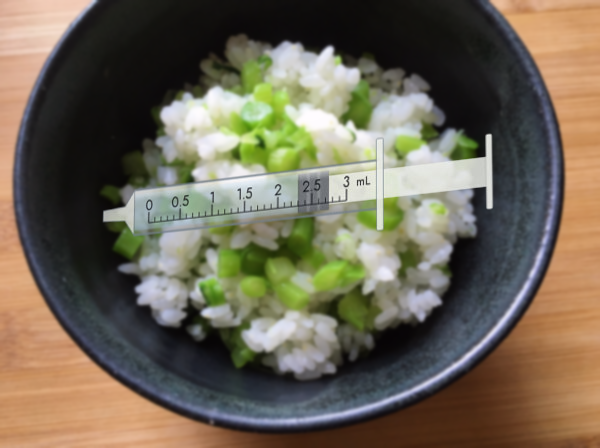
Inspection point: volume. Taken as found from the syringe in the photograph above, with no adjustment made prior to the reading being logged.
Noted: 2.3 mL
